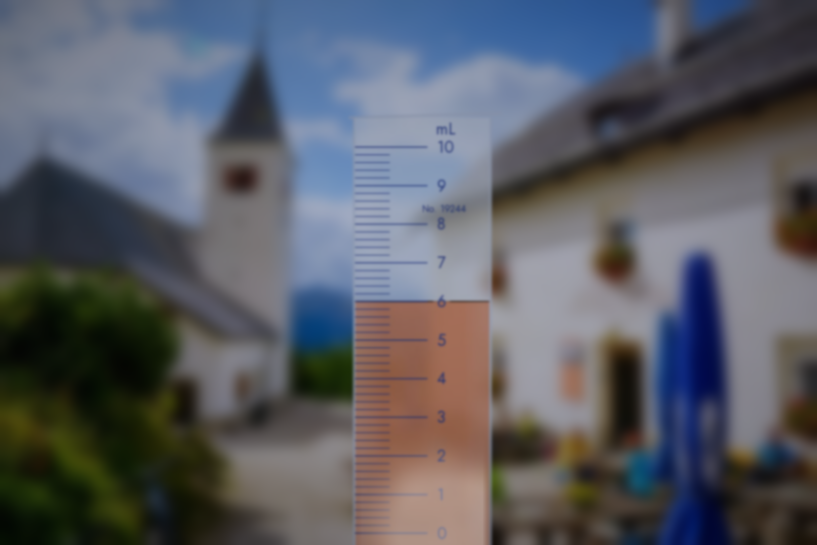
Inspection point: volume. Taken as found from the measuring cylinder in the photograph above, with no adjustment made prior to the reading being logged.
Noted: 6 mL
